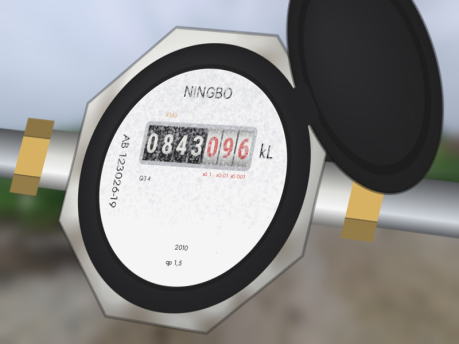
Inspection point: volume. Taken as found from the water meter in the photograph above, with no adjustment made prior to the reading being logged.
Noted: 843.096 kL
